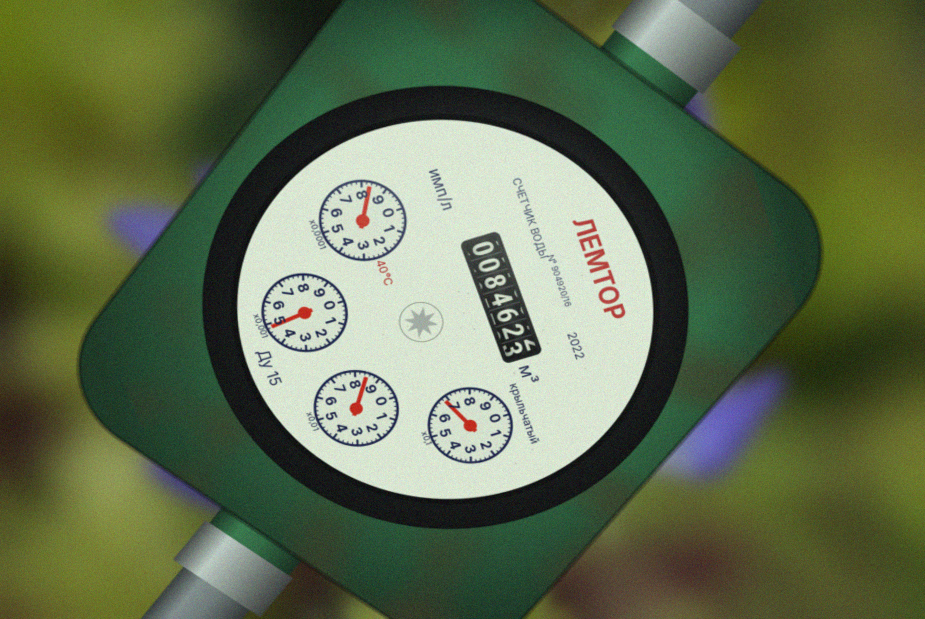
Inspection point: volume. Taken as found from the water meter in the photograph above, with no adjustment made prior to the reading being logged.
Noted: 84622.6848 m³
